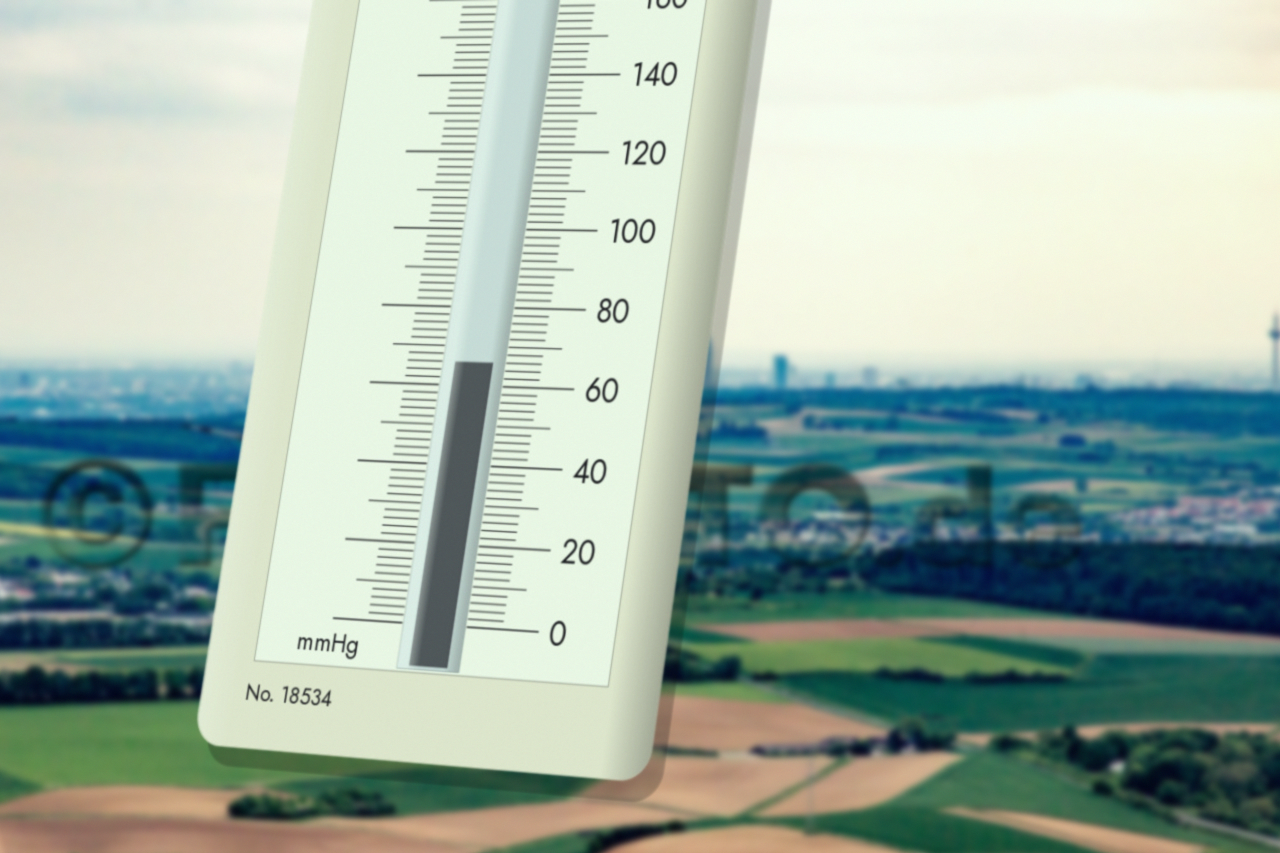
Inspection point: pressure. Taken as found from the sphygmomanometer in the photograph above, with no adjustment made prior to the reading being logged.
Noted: 66 mmHg
